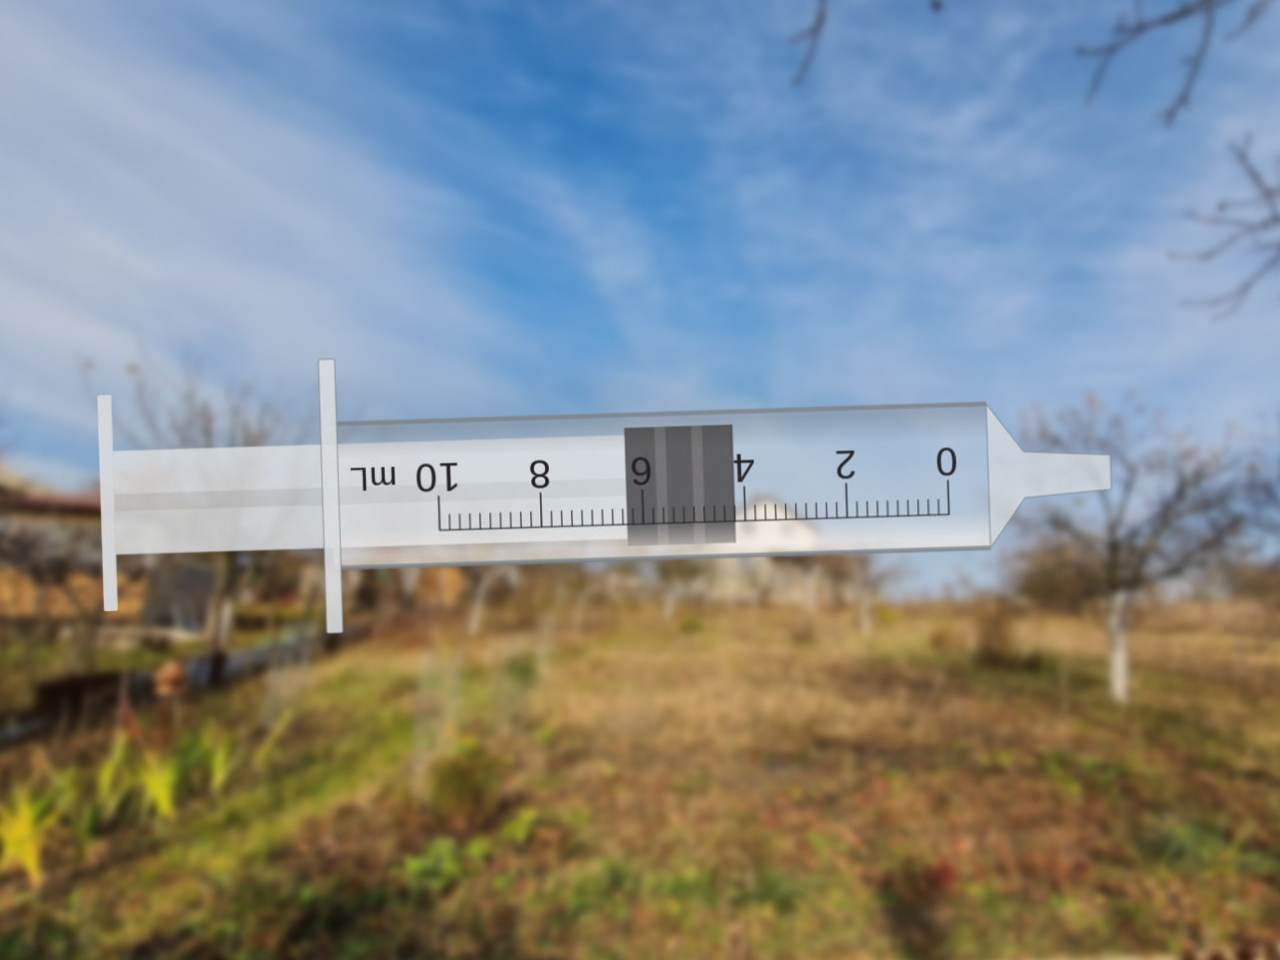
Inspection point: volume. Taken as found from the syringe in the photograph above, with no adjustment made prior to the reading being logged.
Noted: 4.2 mL
